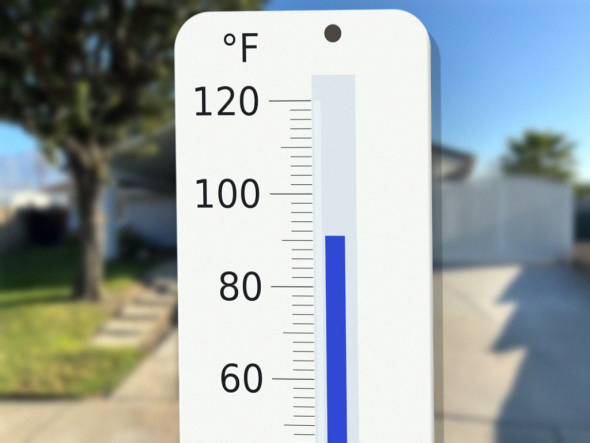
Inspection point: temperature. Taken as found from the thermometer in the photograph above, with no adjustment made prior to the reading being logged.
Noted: 91 °F
